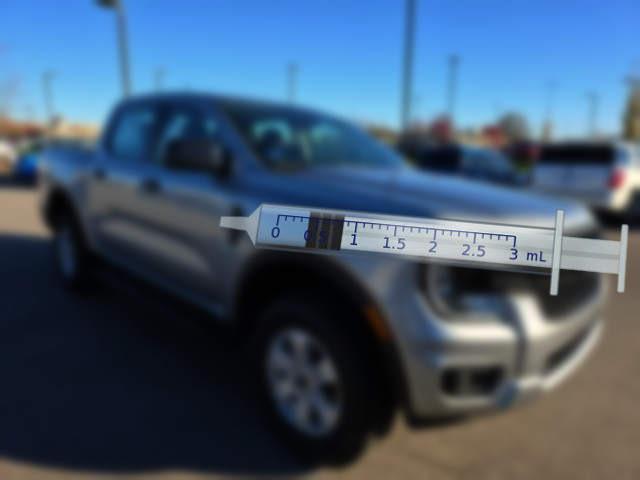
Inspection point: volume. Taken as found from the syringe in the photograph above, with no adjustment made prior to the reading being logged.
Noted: 0.4 mL
